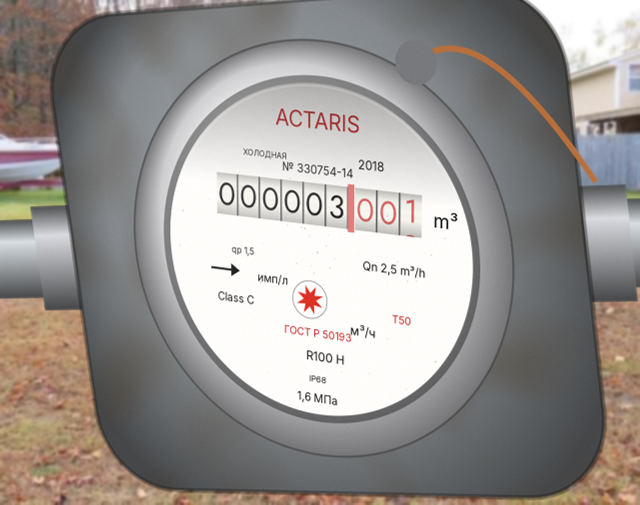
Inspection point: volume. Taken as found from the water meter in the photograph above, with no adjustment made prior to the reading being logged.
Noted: 3.001 m³
